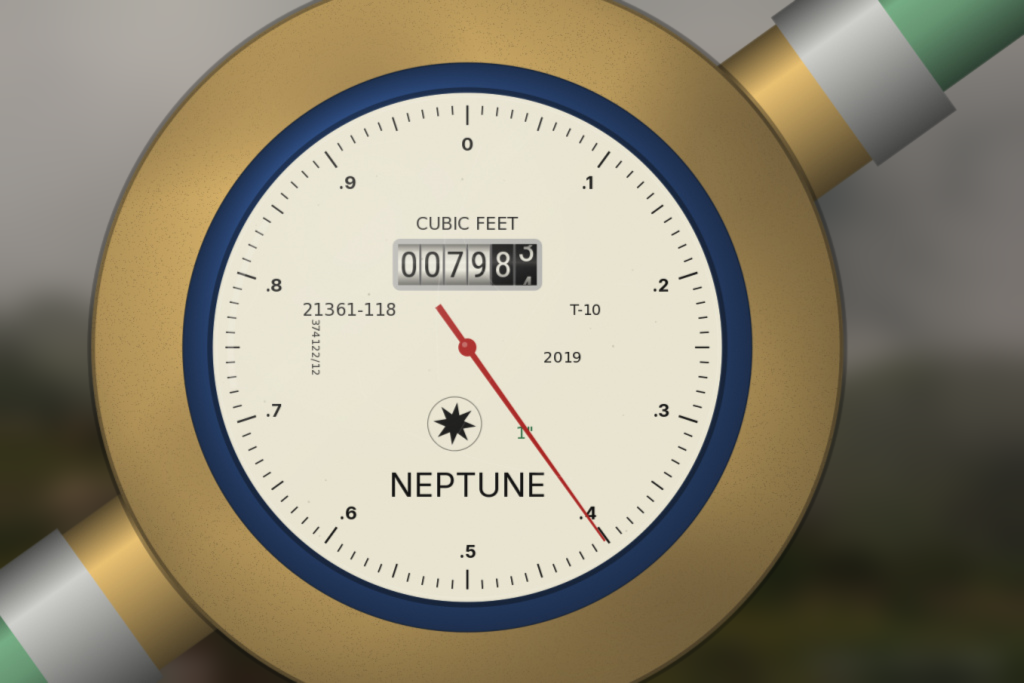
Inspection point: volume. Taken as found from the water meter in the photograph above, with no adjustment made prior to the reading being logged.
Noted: 7983.40 ft³
